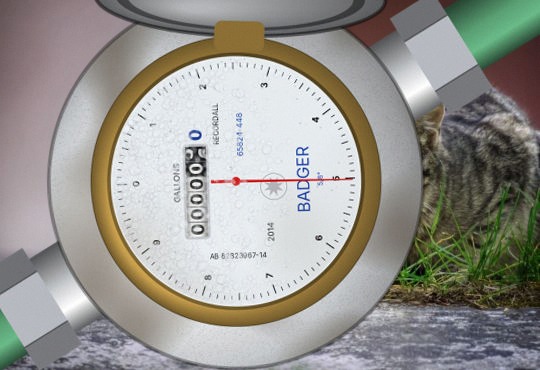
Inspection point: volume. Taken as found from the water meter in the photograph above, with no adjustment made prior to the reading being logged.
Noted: 55.0 gal
